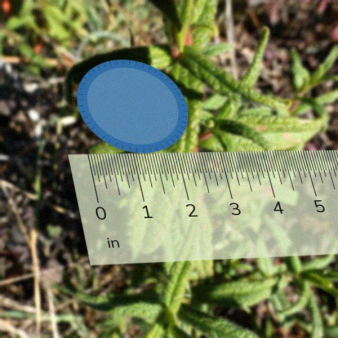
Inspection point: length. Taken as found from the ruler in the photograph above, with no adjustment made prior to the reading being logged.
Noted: 2.5 in
